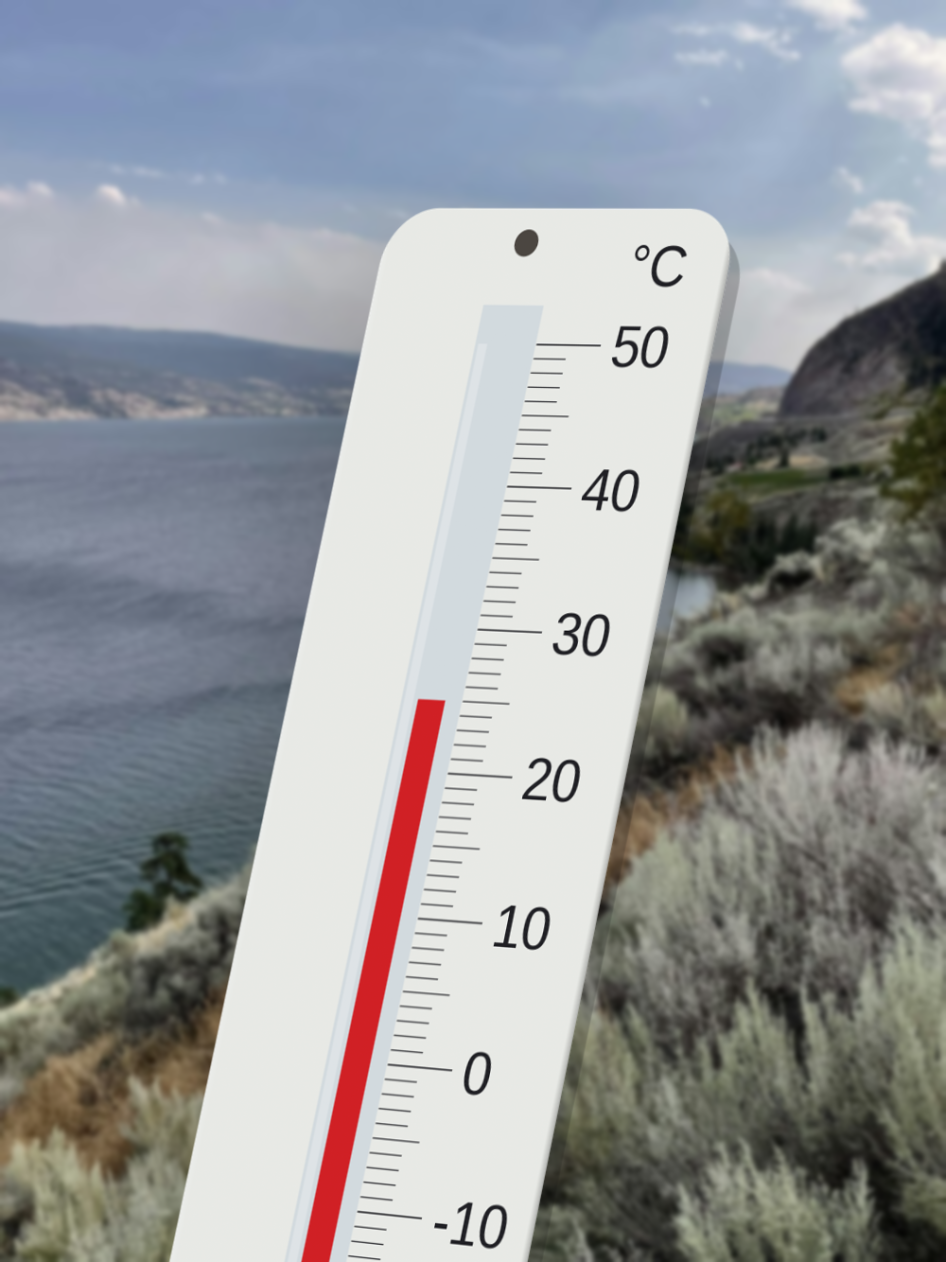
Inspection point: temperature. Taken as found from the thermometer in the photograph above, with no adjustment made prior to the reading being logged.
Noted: 25 °C
